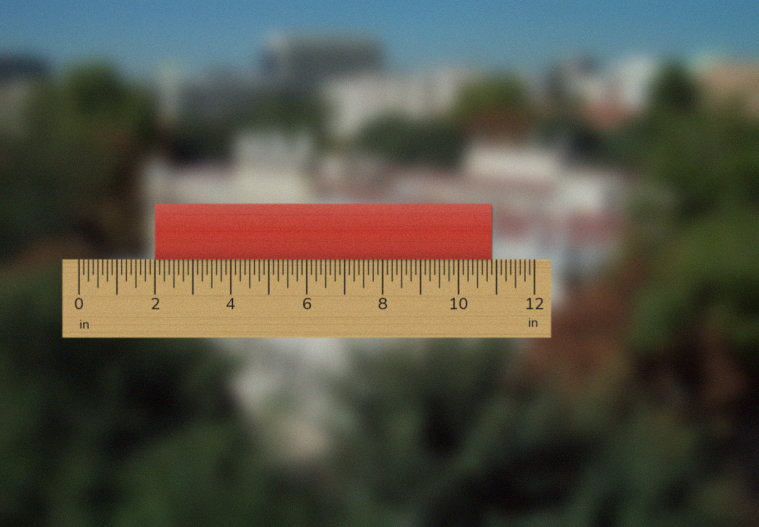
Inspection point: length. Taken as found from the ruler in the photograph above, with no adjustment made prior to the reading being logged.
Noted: 8.875 in
